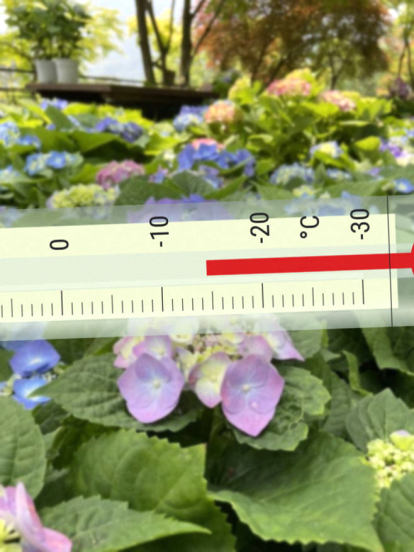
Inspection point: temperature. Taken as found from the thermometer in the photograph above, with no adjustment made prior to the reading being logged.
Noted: -14.5 °C
